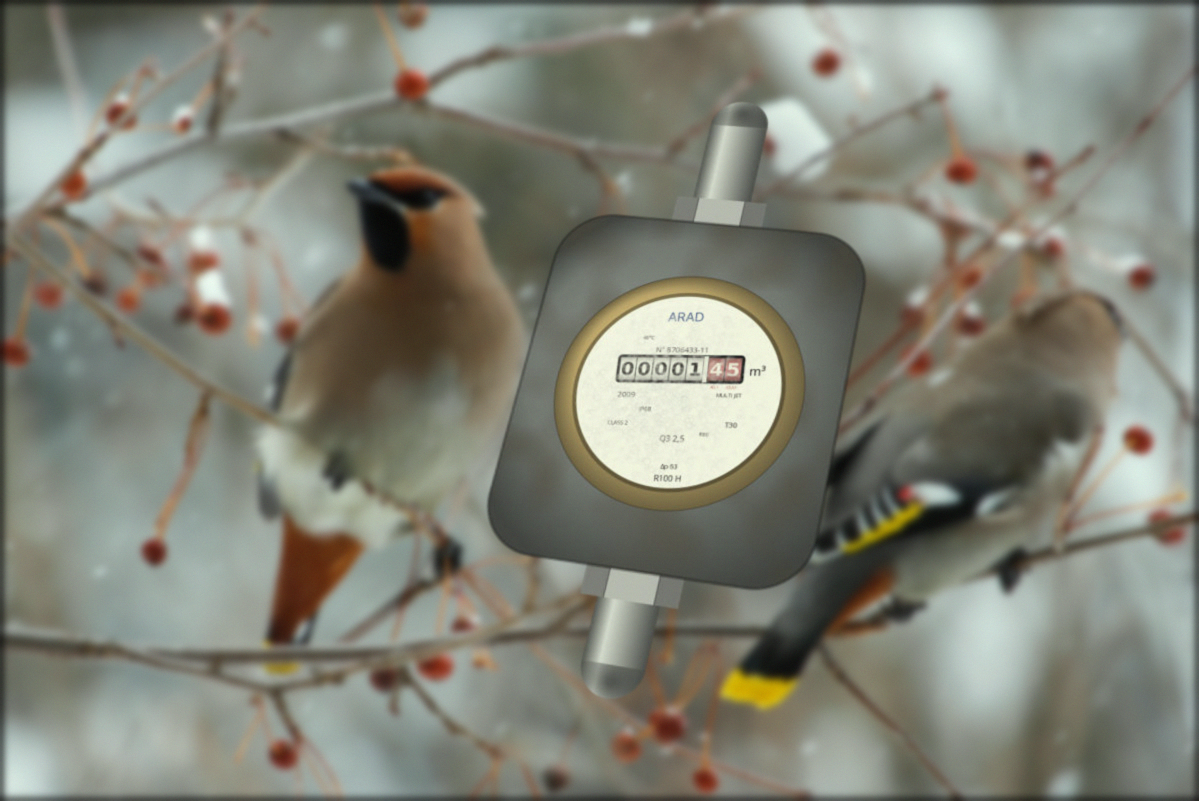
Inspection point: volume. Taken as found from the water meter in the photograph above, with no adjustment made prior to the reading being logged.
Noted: 1.45 m³
